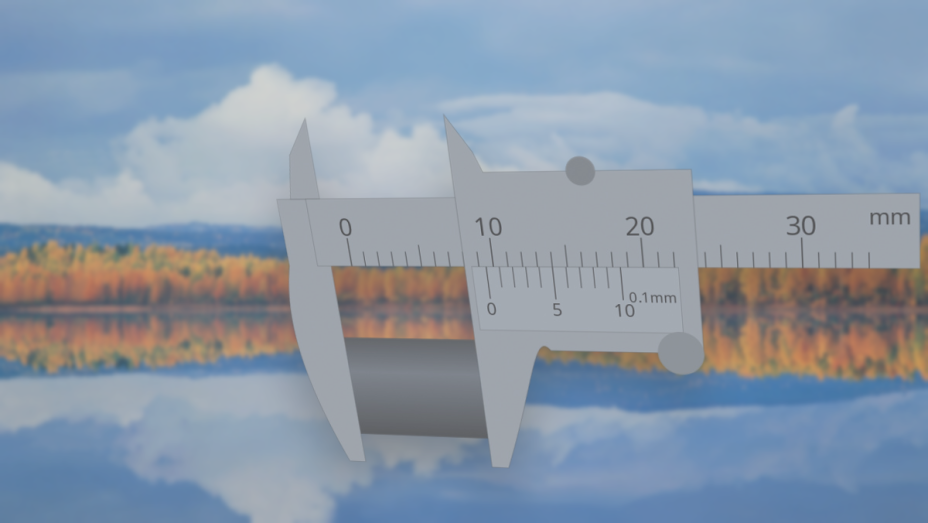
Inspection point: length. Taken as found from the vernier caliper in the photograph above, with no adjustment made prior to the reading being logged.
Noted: 9.5 mm
